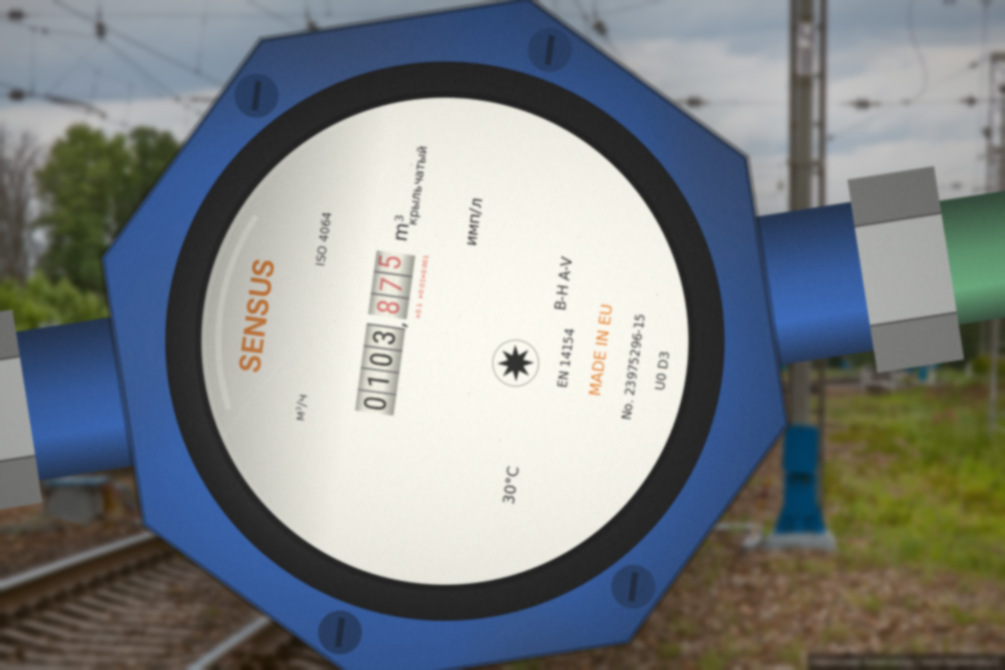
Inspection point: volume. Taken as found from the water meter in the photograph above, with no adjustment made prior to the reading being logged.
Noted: 103.875 m³
